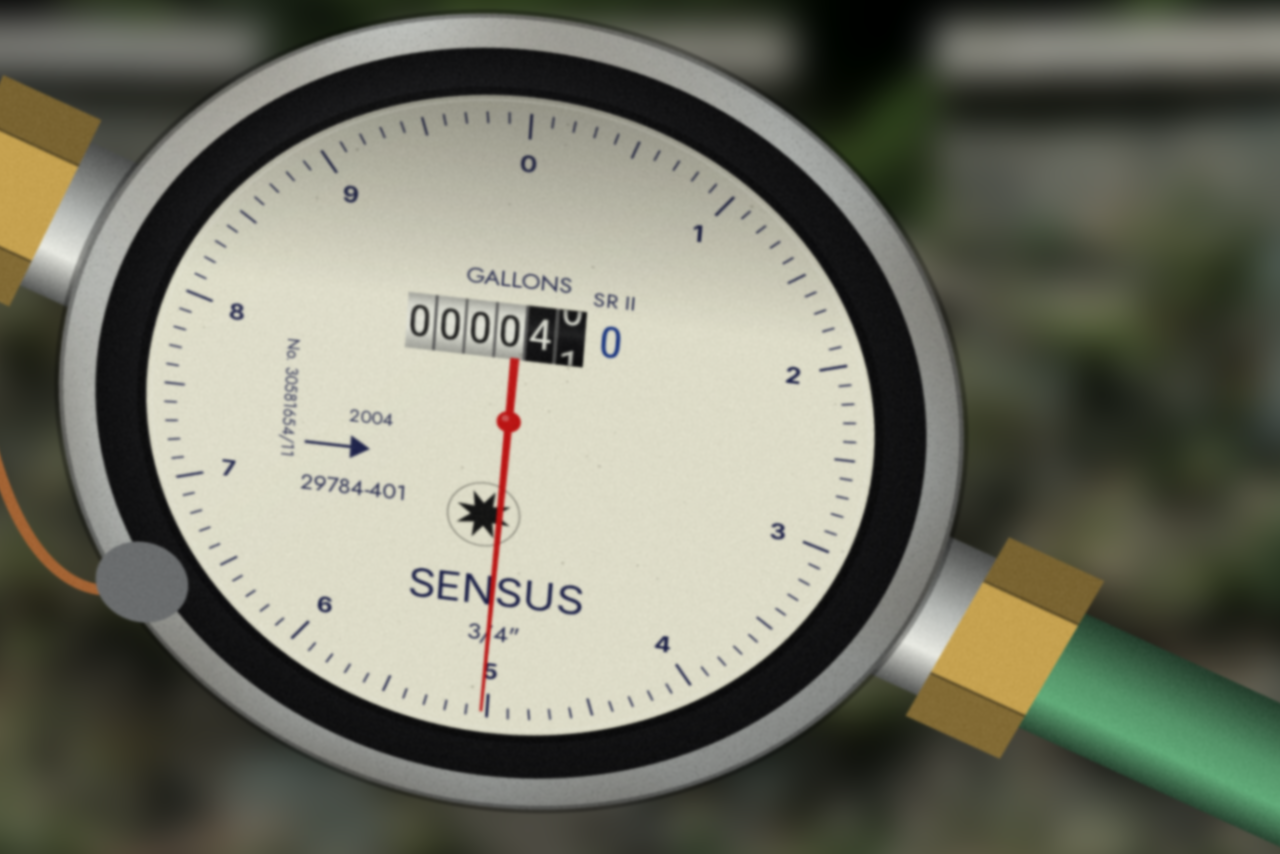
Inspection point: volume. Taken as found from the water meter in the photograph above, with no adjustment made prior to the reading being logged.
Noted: 405.0 gal
